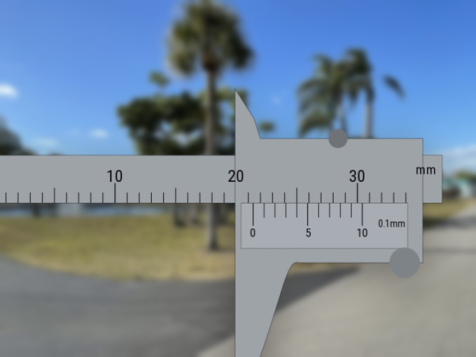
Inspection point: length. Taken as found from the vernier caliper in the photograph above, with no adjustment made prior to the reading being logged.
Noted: 21.4 mm
